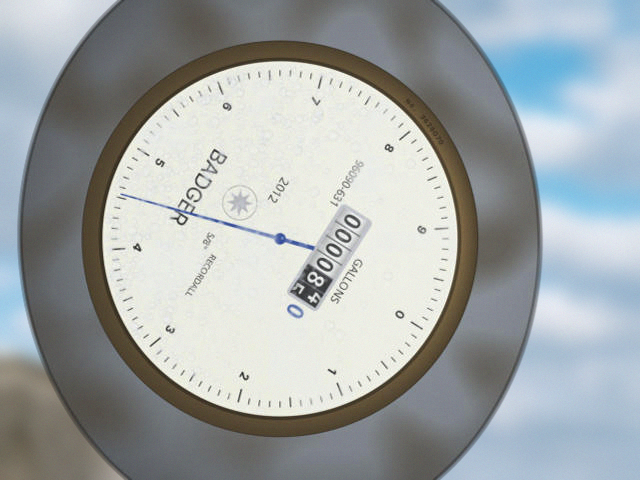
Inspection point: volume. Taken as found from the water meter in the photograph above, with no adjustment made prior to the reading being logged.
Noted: 844.5 gal
